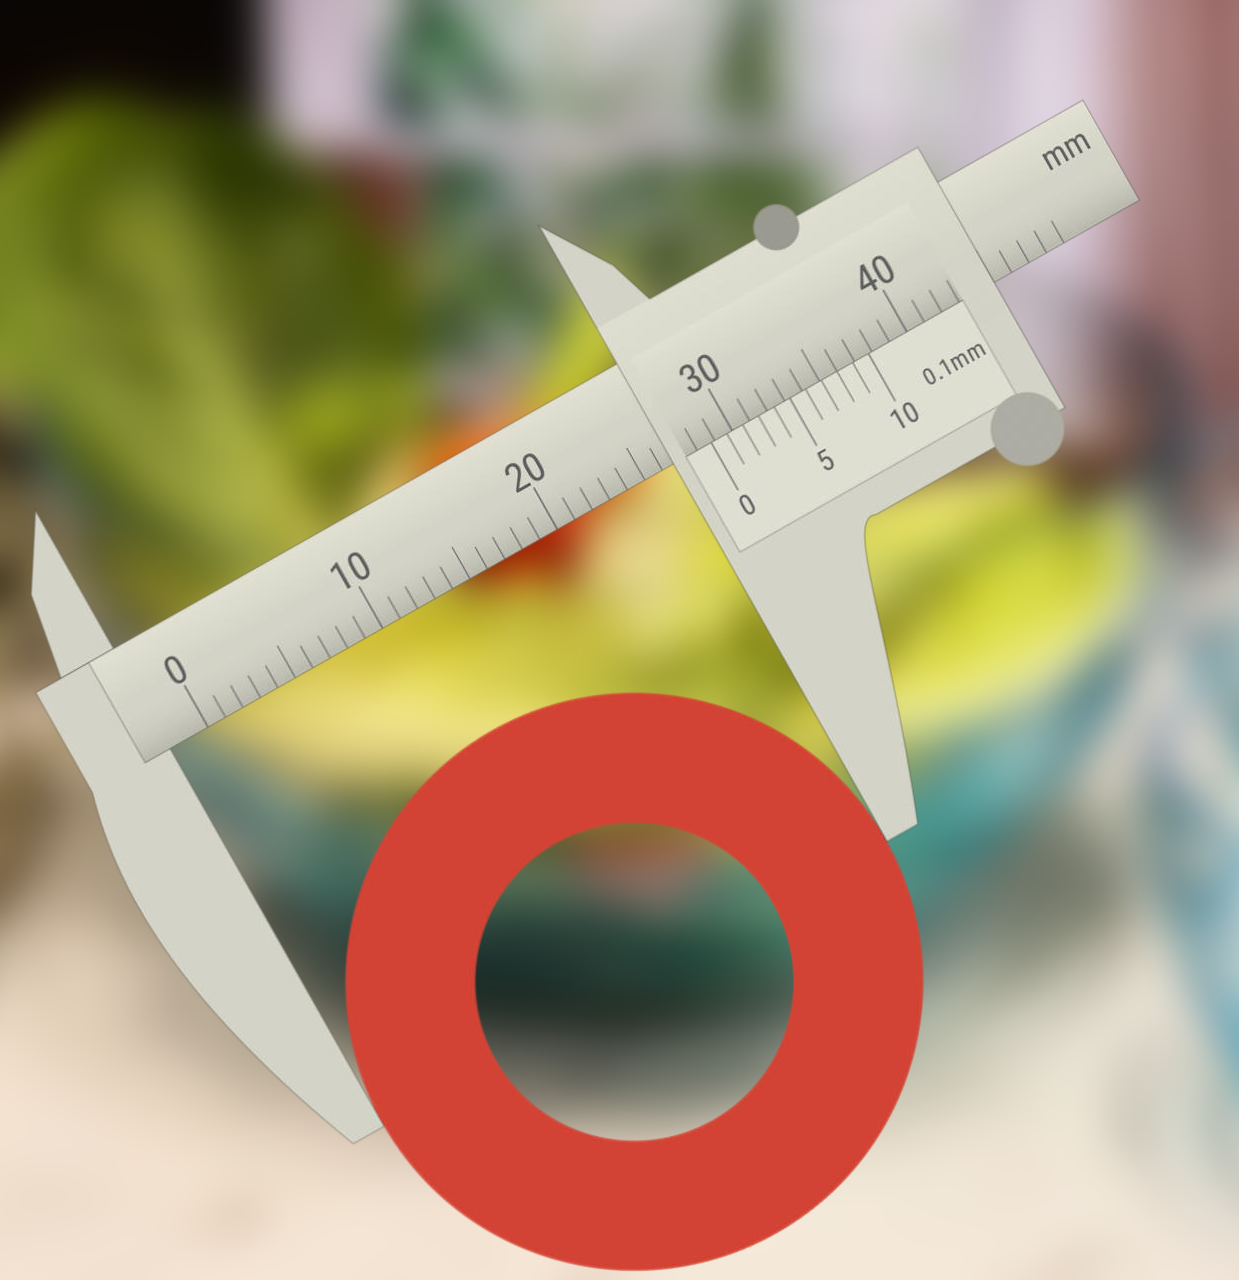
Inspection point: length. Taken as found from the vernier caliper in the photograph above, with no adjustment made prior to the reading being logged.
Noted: 28.8 mm
